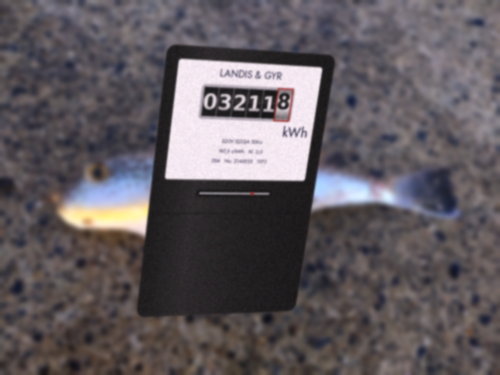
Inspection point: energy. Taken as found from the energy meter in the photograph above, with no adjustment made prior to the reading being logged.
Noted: 3211.8 kWh
